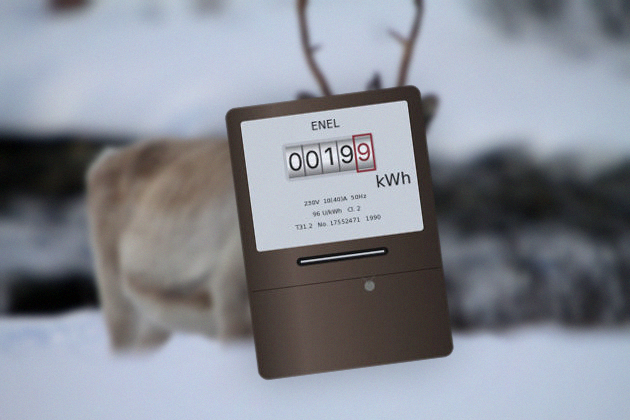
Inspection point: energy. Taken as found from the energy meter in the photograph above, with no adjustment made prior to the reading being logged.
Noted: 19.9 kWh
